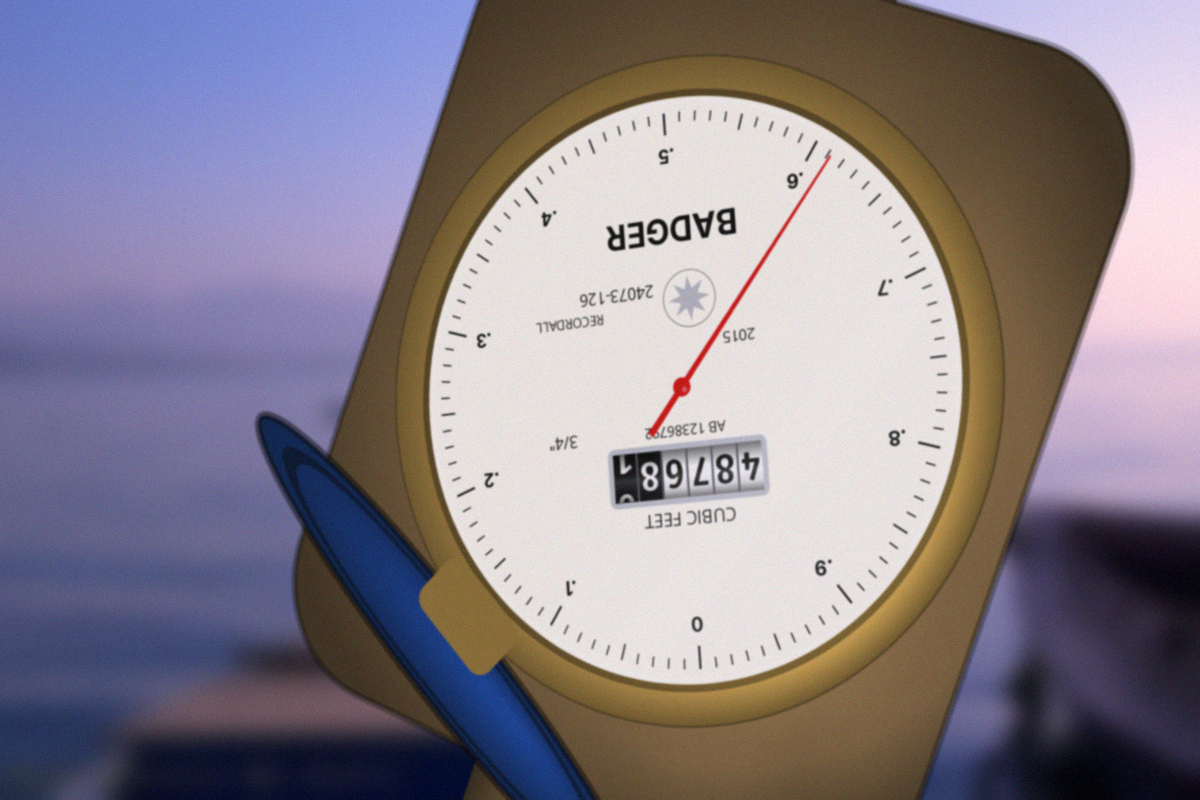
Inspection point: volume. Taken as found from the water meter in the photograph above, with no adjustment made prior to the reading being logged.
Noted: 487680.61 ft³
